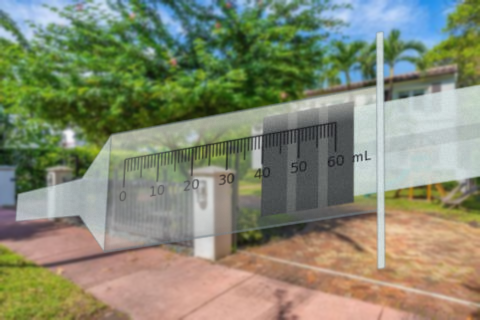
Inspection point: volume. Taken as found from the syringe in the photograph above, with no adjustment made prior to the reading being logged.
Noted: 40 mL
